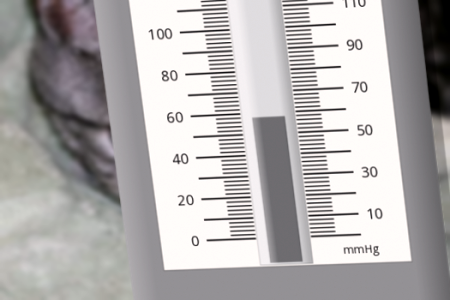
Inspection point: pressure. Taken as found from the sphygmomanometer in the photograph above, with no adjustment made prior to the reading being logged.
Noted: 58 mmHg
